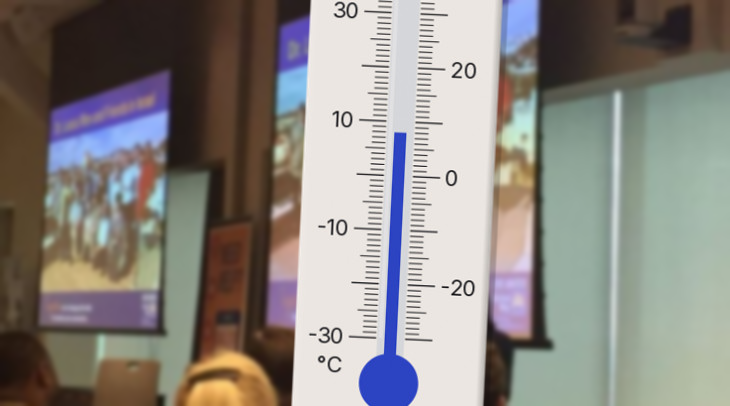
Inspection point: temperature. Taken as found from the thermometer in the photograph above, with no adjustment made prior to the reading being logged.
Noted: 8 °C
